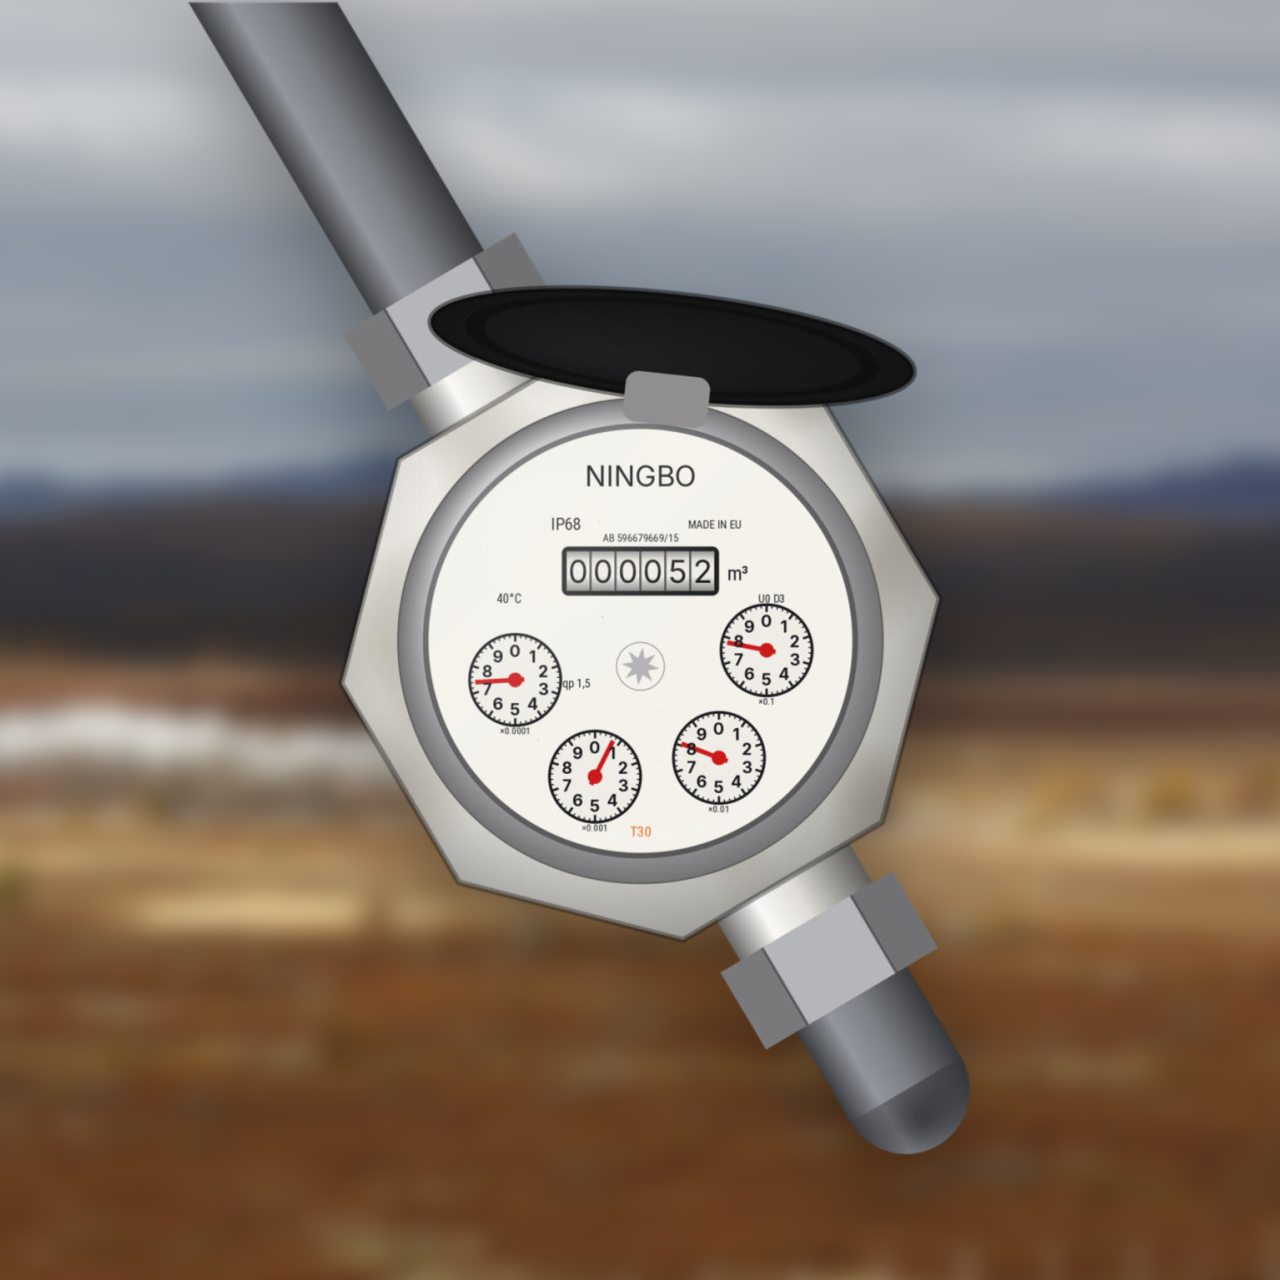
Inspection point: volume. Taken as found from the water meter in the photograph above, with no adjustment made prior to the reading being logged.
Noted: 52.7807 m³
